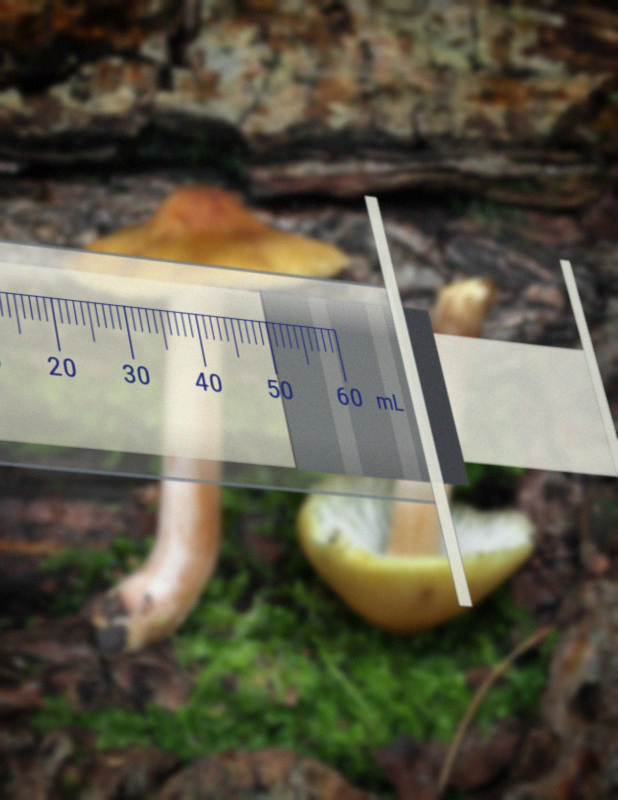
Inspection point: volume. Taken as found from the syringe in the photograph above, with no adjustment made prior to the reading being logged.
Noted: 50 mL
